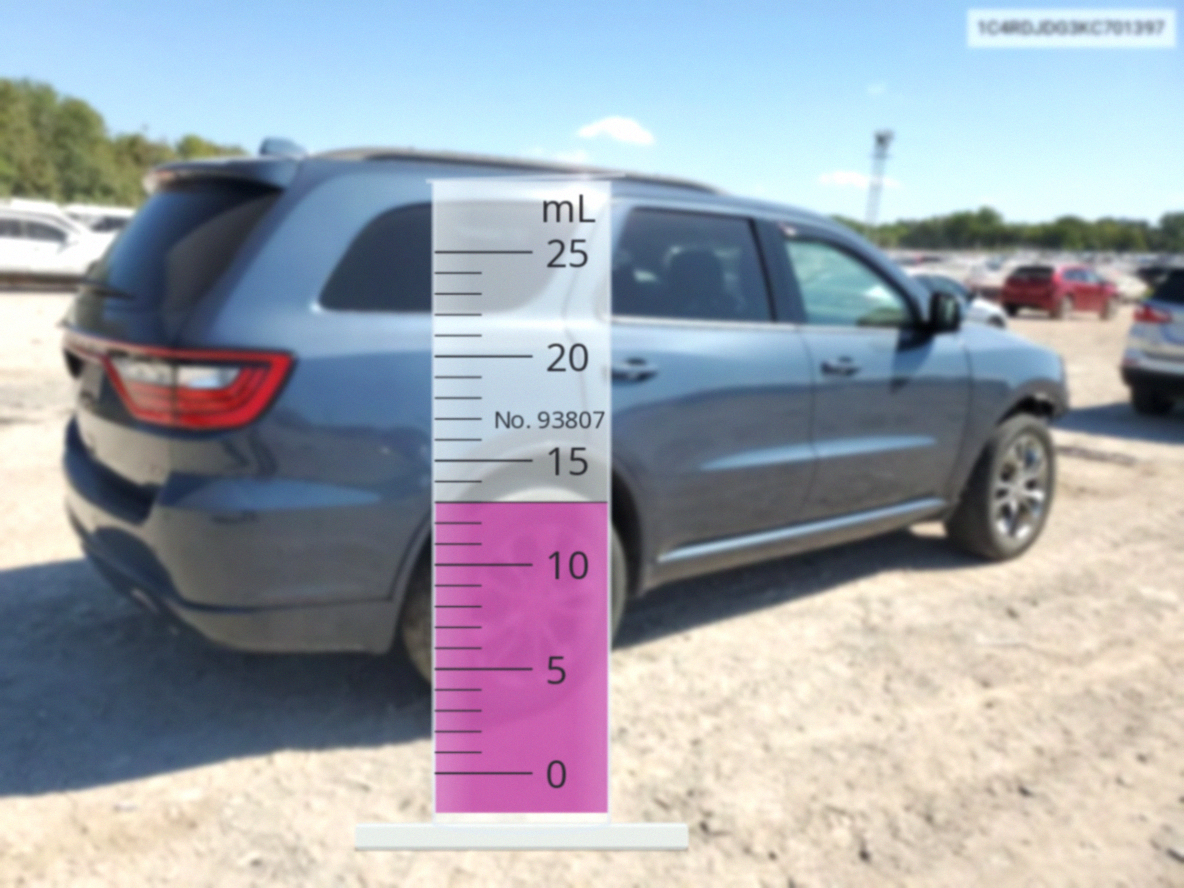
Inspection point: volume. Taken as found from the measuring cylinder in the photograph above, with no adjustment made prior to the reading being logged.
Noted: 13 mL
